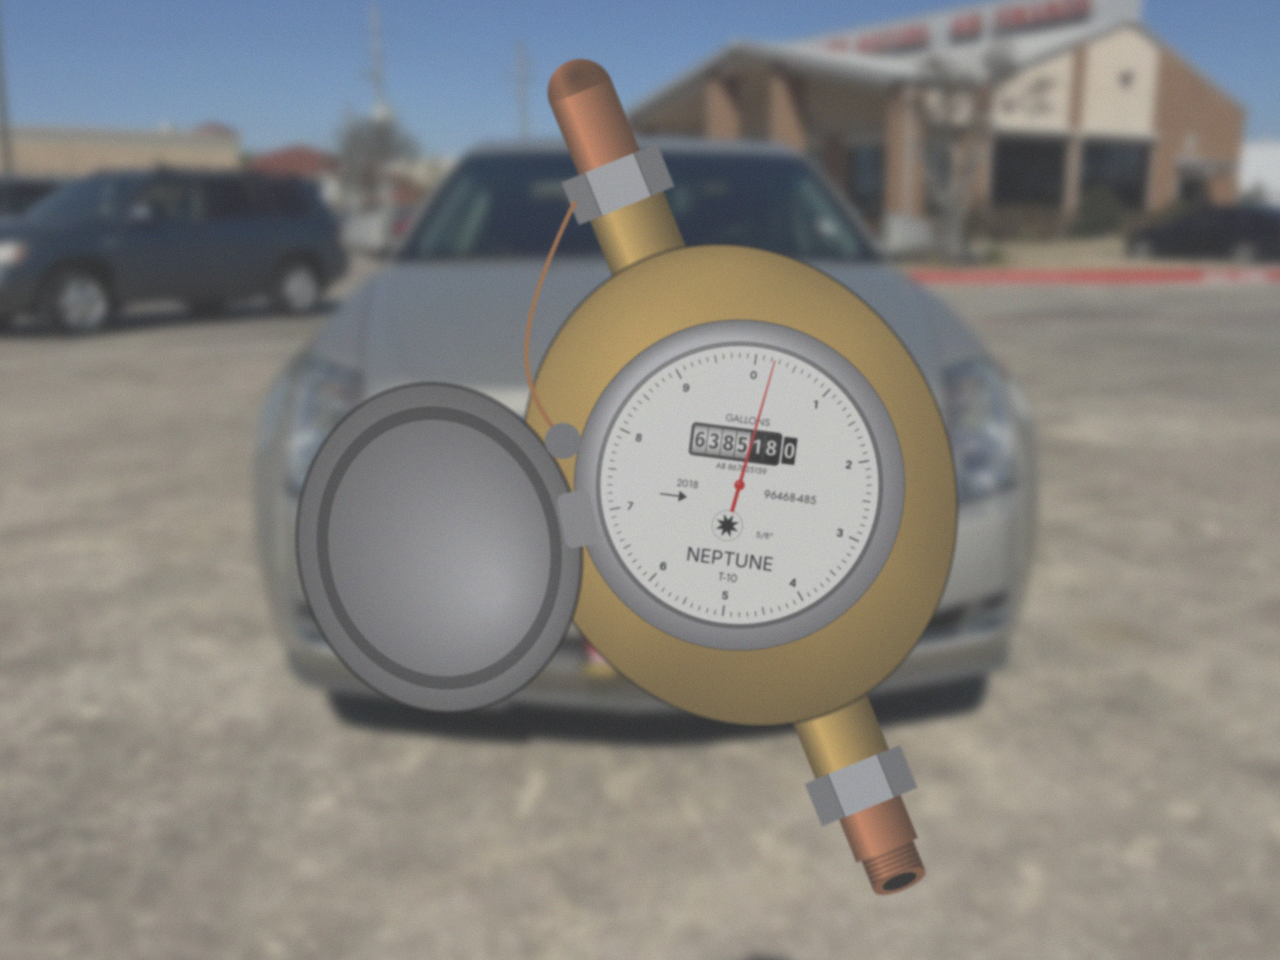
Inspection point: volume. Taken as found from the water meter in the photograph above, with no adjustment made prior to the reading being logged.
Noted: 6385180.2 gal
